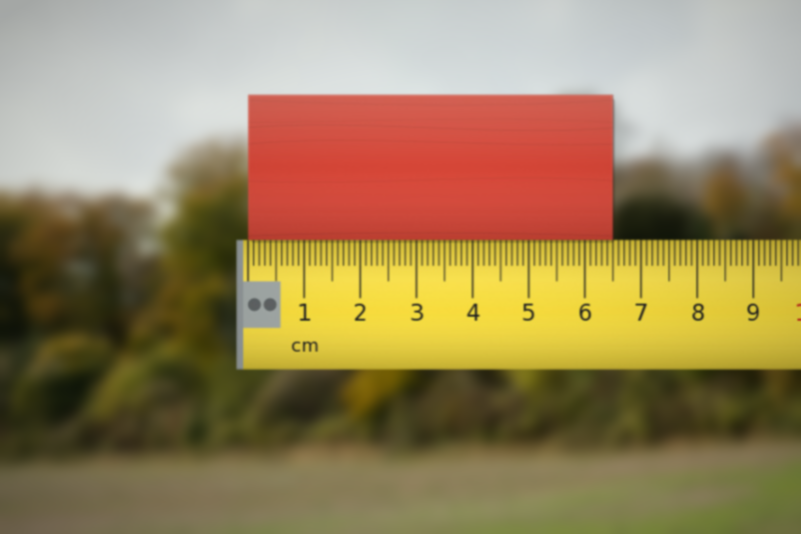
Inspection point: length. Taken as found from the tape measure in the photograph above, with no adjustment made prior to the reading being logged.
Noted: 6.5 cm
